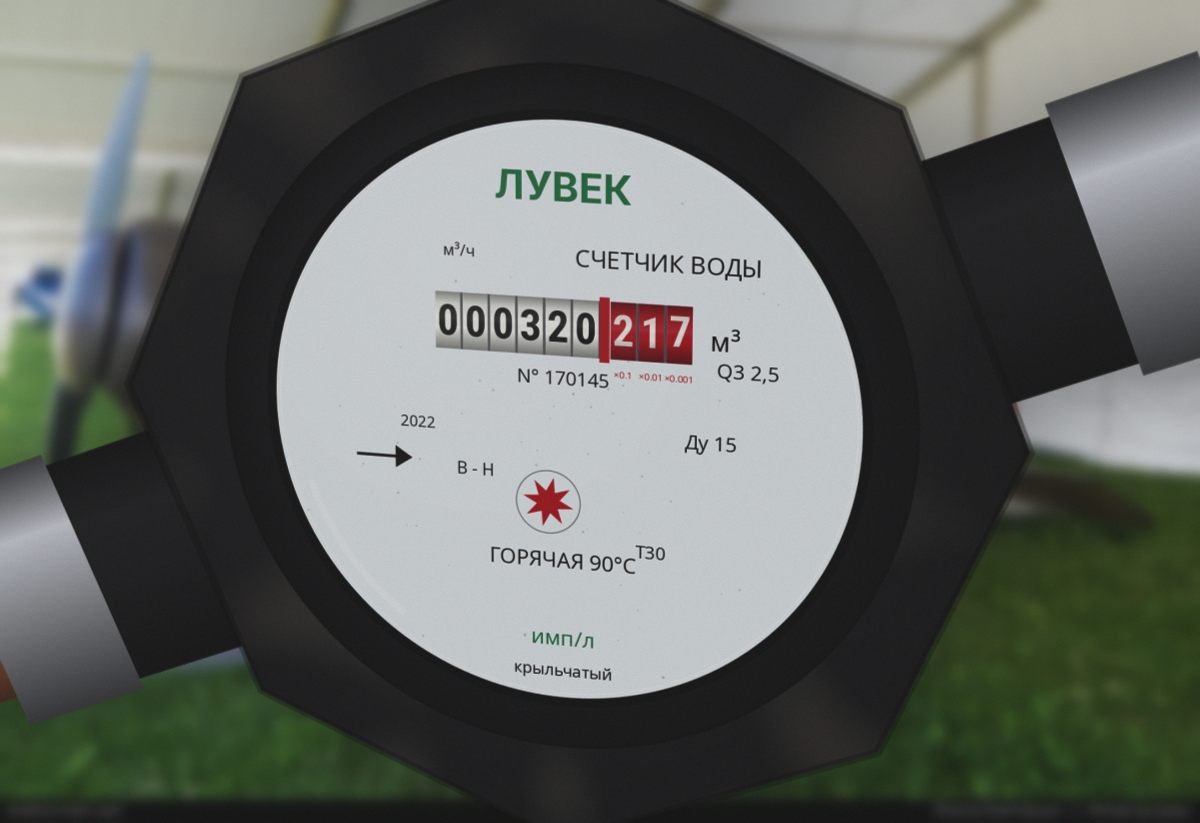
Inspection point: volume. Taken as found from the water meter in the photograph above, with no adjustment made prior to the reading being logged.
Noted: 320.217 m³
